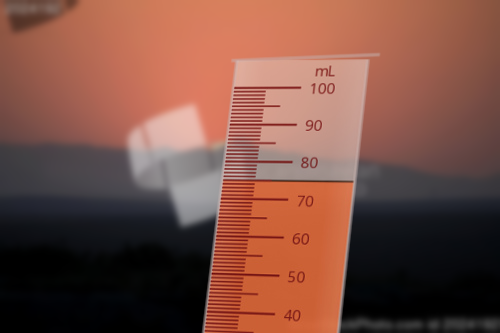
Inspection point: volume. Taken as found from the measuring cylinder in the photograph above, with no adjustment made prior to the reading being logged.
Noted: 75 mL
